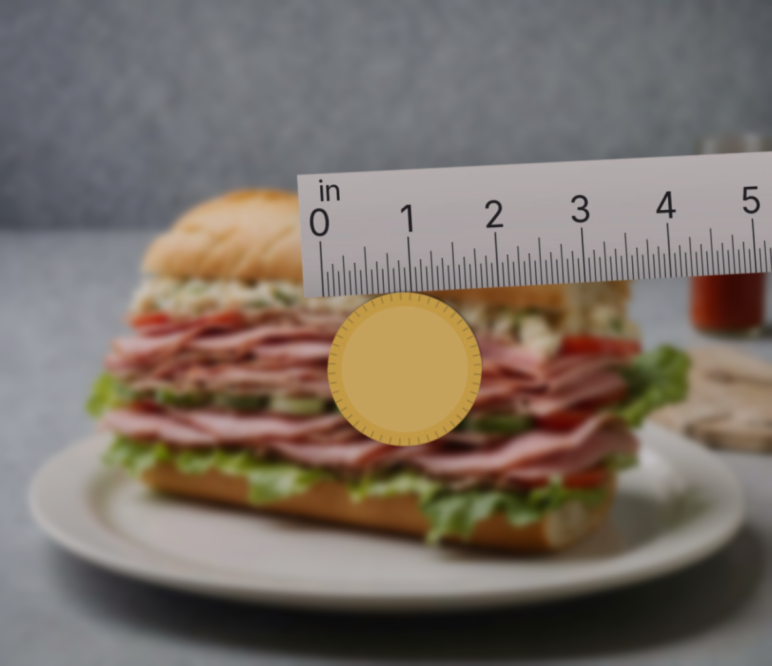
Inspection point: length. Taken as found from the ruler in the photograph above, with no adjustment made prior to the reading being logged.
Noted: 1.75 in
